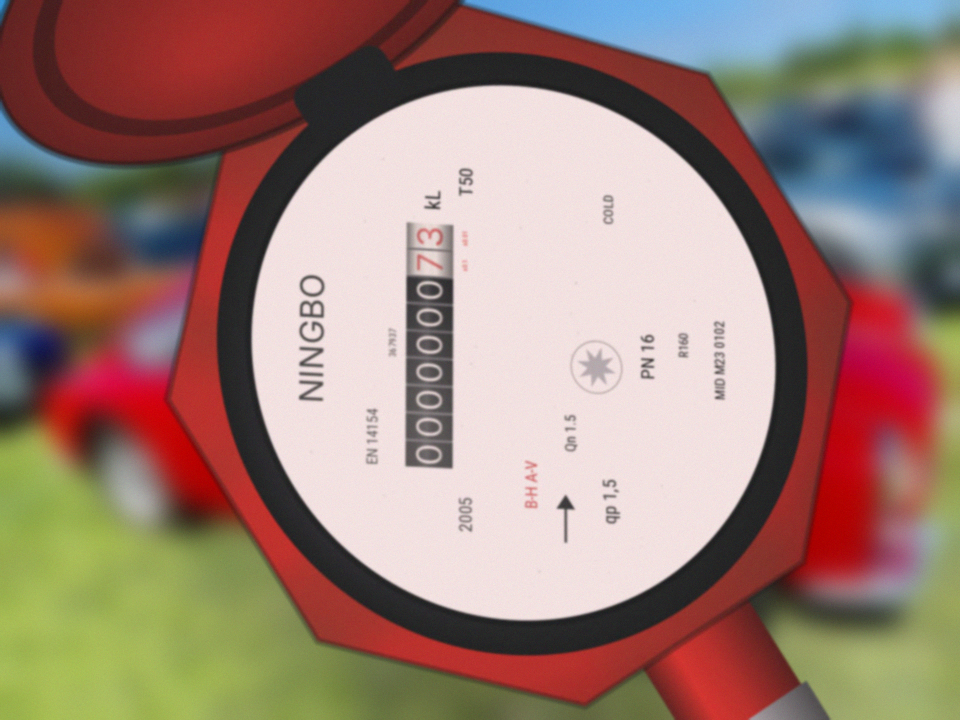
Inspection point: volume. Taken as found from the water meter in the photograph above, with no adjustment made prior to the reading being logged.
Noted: 0.73 kL
